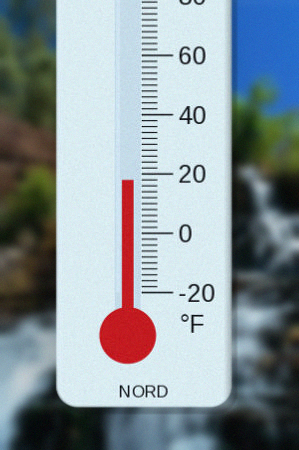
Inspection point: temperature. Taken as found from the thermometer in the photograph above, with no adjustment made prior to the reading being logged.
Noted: 18 °F
